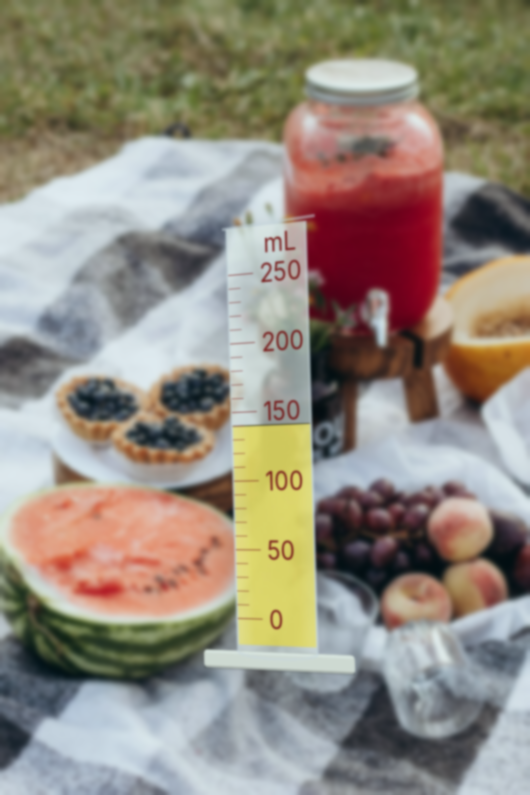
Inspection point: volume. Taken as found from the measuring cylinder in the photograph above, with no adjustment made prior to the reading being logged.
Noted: 140 mL
